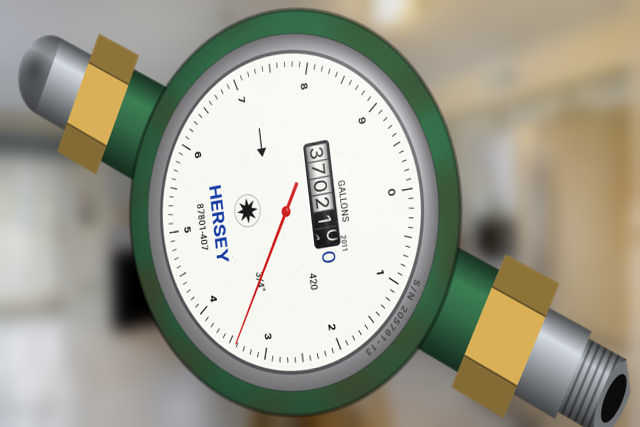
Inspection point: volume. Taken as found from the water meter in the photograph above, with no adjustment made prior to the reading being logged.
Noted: 3702103.4 gal
